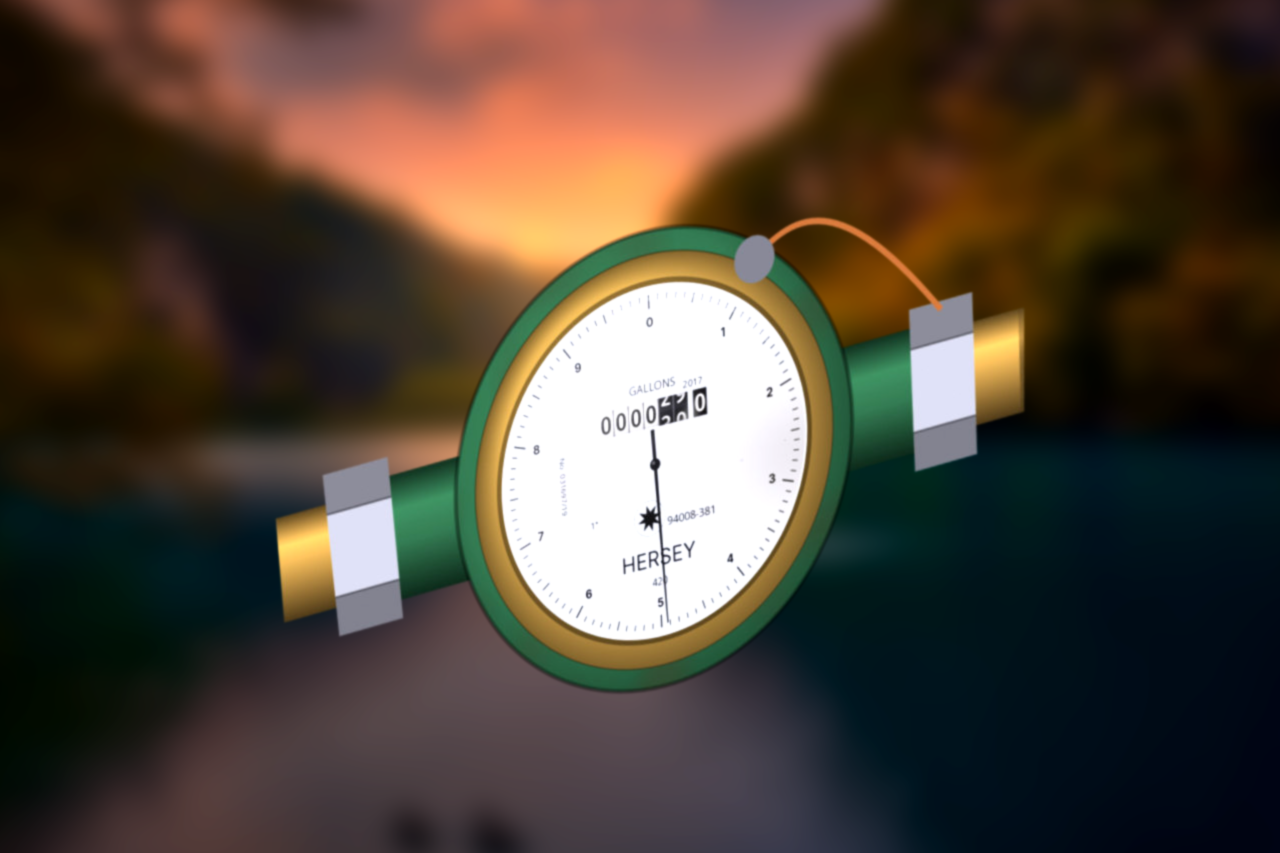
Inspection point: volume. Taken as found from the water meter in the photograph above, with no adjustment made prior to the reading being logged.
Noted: 294.9 gal
